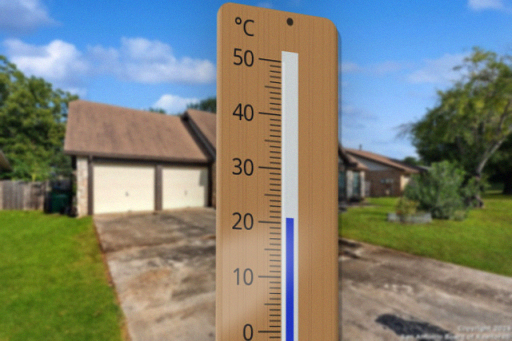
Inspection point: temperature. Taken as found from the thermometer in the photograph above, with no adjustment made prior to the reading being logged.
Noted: 21 °C
